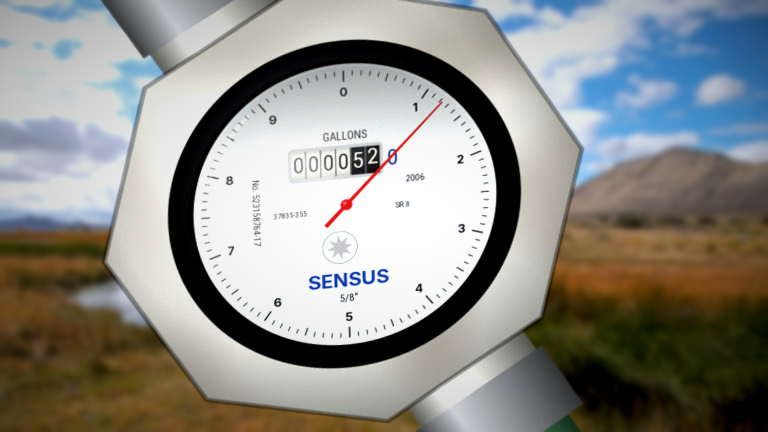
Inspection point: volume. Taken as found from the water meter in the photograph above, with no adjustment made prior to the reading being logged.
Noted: 521.2 gal
